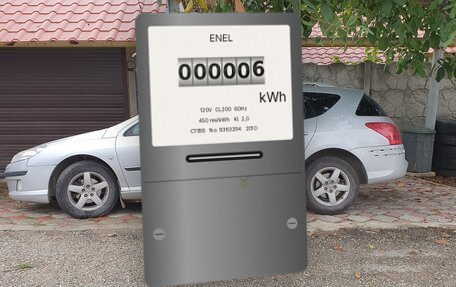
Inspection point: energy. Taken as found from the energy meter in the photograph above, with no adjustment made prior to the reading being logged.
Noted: 6 kWh
